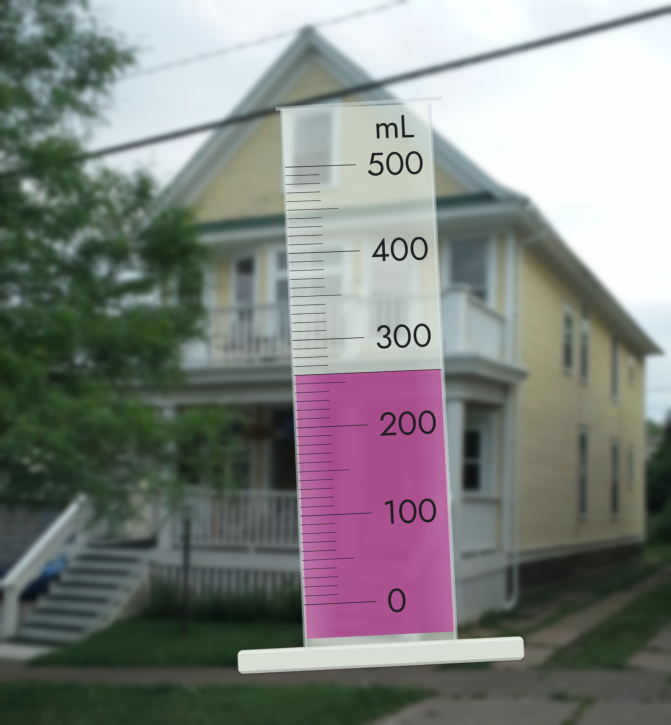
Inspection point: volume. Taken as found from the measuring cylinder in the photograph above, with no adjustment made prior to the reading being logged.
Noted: 260 mL
